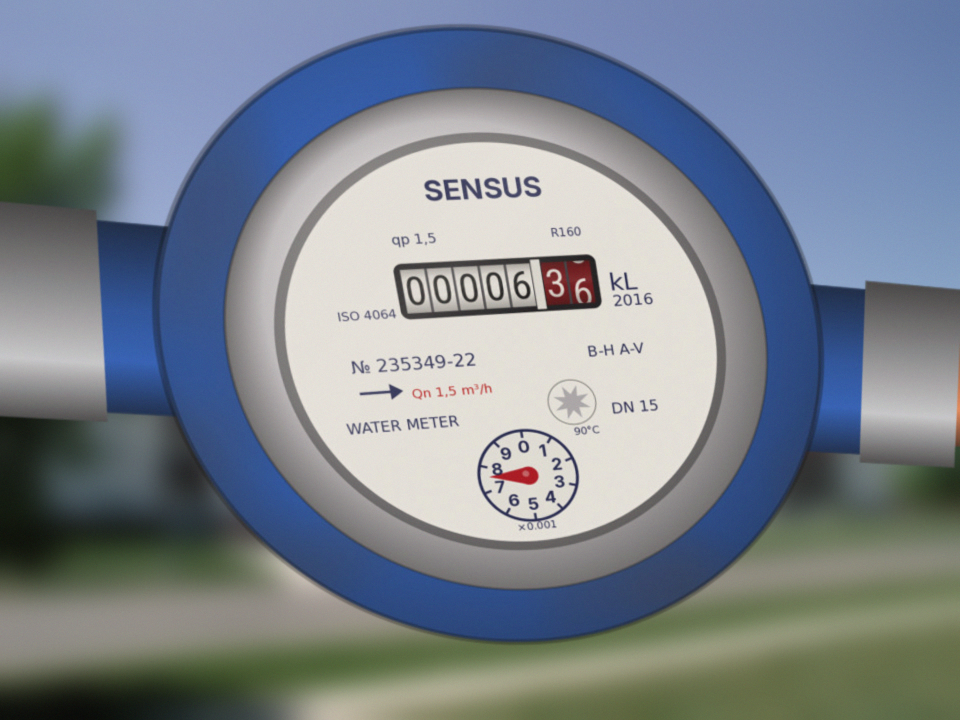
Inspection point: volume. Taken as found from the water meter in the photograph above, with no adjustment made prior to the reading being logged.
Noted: 6.357 kL
